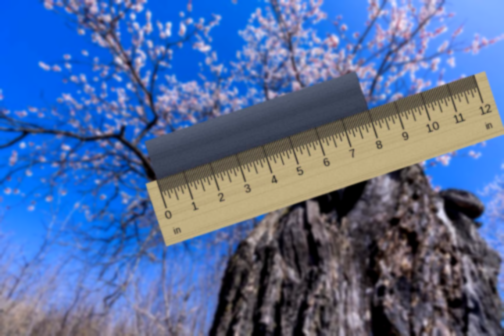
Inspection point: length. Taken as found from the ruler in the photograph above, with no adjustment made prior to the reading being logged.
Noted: 8 in
